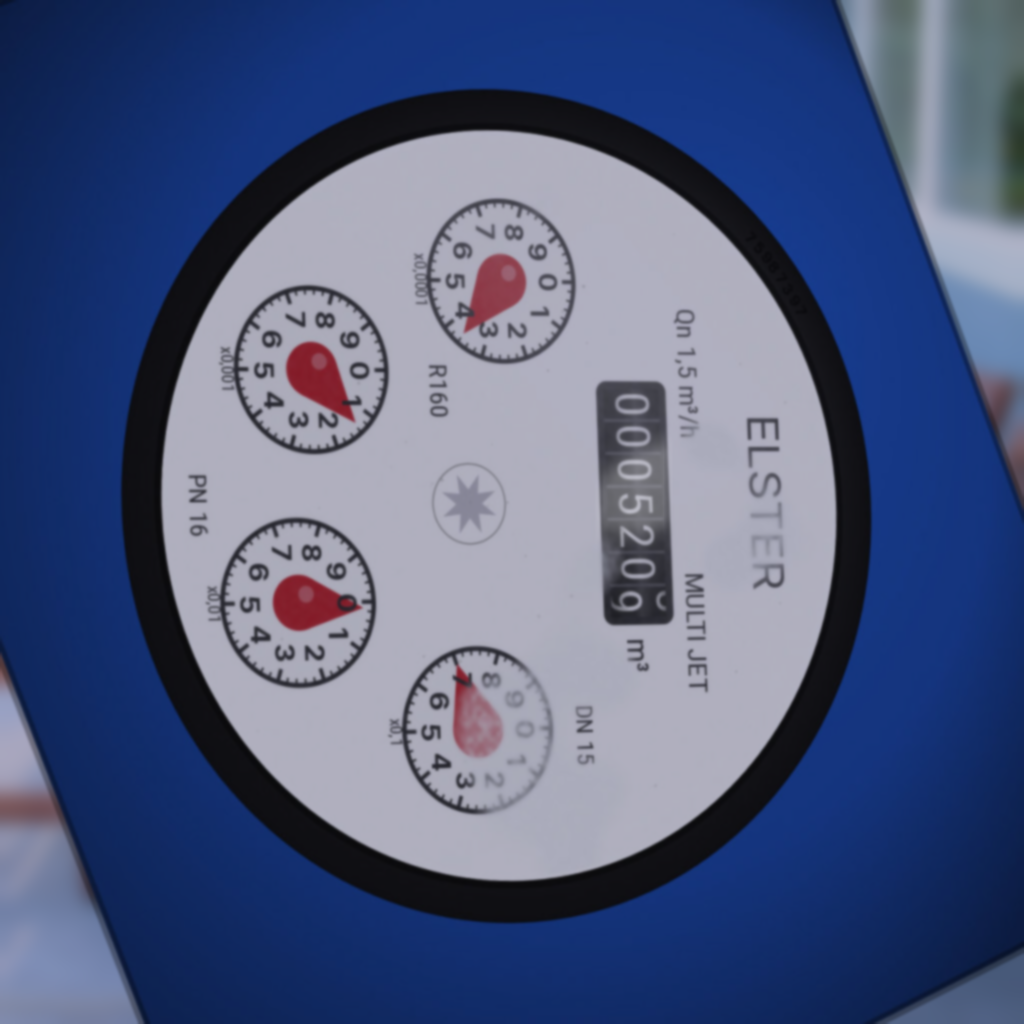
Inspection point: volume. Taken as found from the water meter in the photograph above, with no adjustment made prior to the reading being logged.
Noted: 5208.7013 m³
